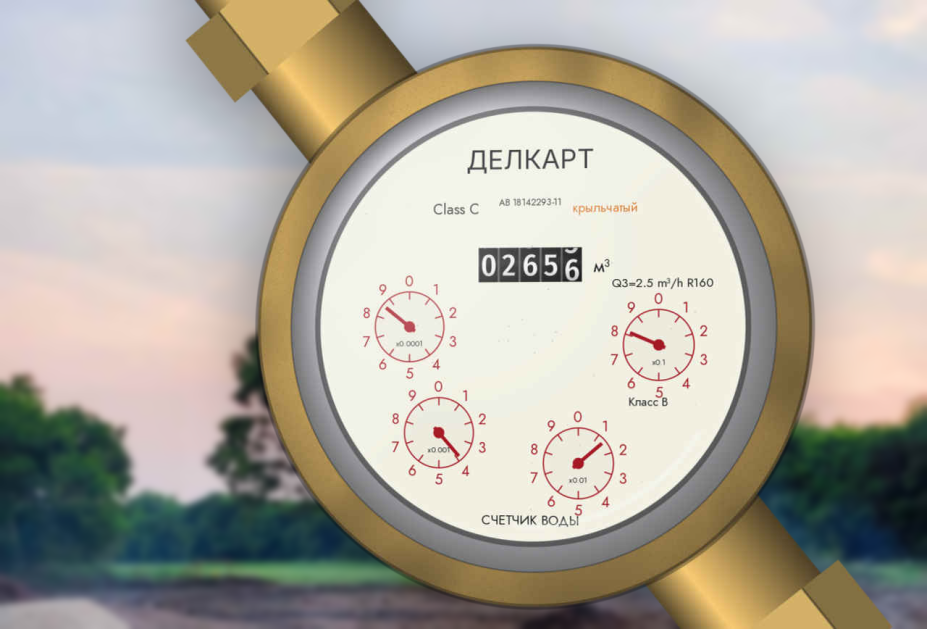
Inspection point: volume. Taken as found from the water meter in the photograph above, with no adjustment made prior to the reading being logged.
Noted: 2655.8138 m³
